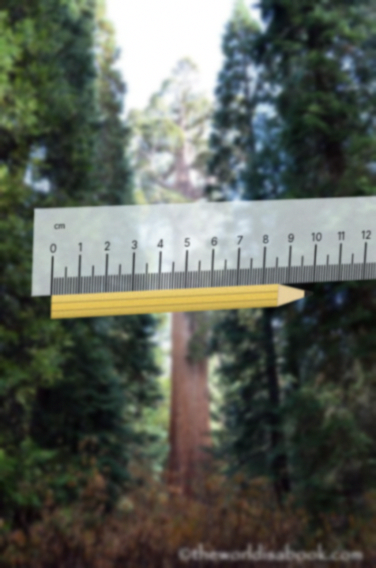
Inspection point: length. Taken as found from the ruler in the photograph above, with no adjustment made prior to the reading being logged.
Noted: 10 cm
